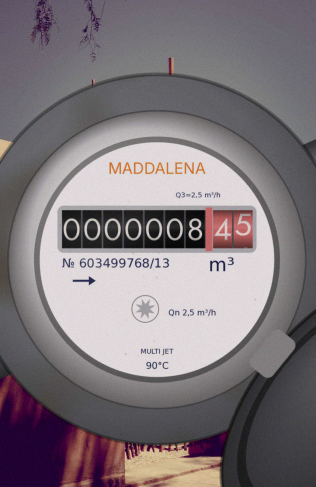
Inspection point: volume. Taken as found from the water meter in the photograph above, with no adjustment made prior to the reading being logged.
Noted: 8.45 m³
